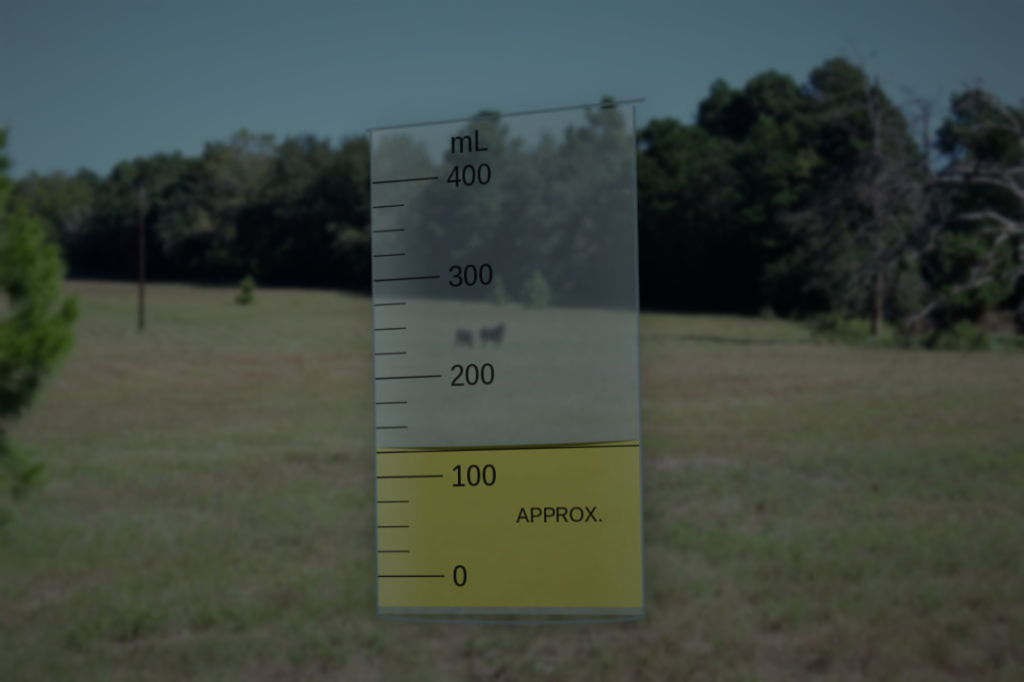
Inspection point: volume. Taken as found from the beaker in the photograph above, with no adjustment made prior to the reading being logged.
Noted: 125 mL
